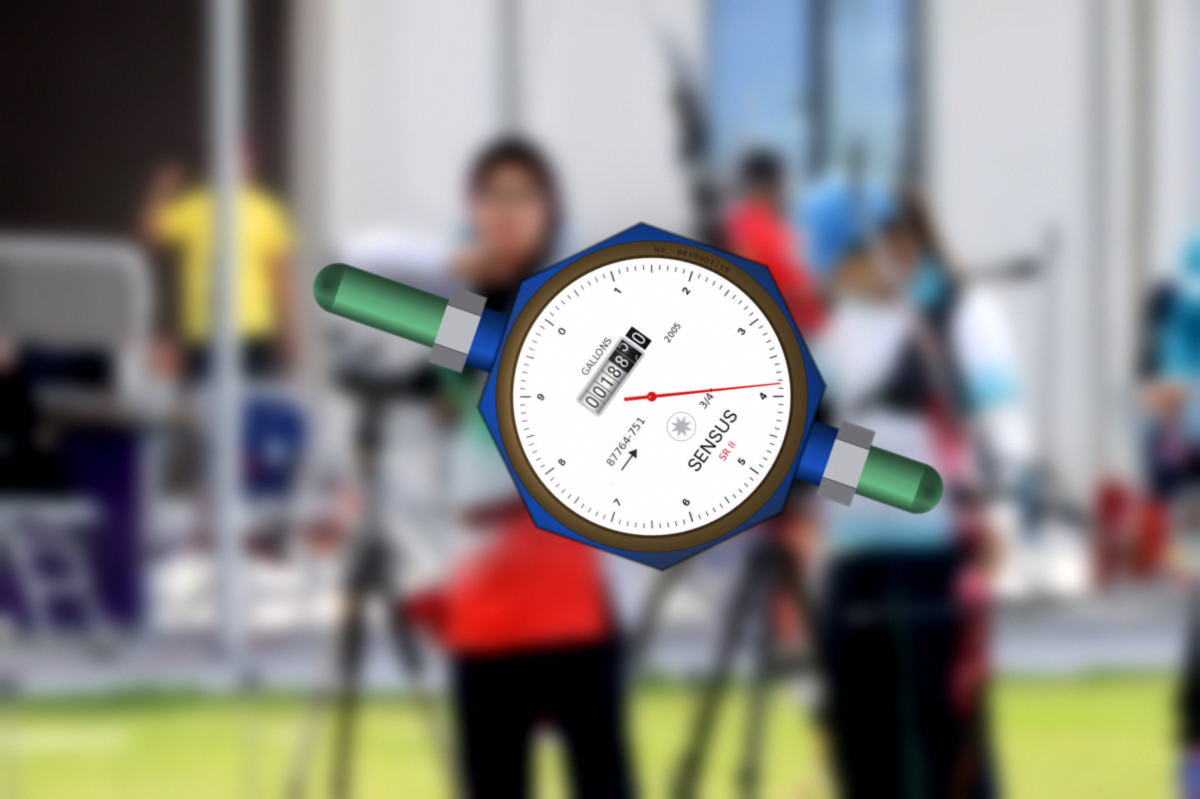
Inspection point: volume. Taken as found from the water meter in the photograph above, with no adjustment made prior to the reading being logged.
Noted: 18853.8 gal
